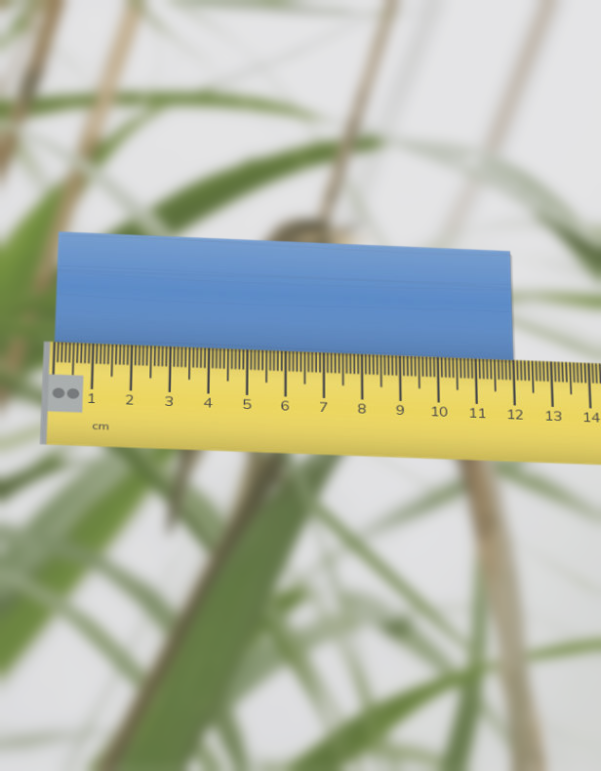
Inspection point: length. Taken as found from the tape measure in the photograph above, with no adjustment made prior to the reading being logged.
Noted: 12 cm
